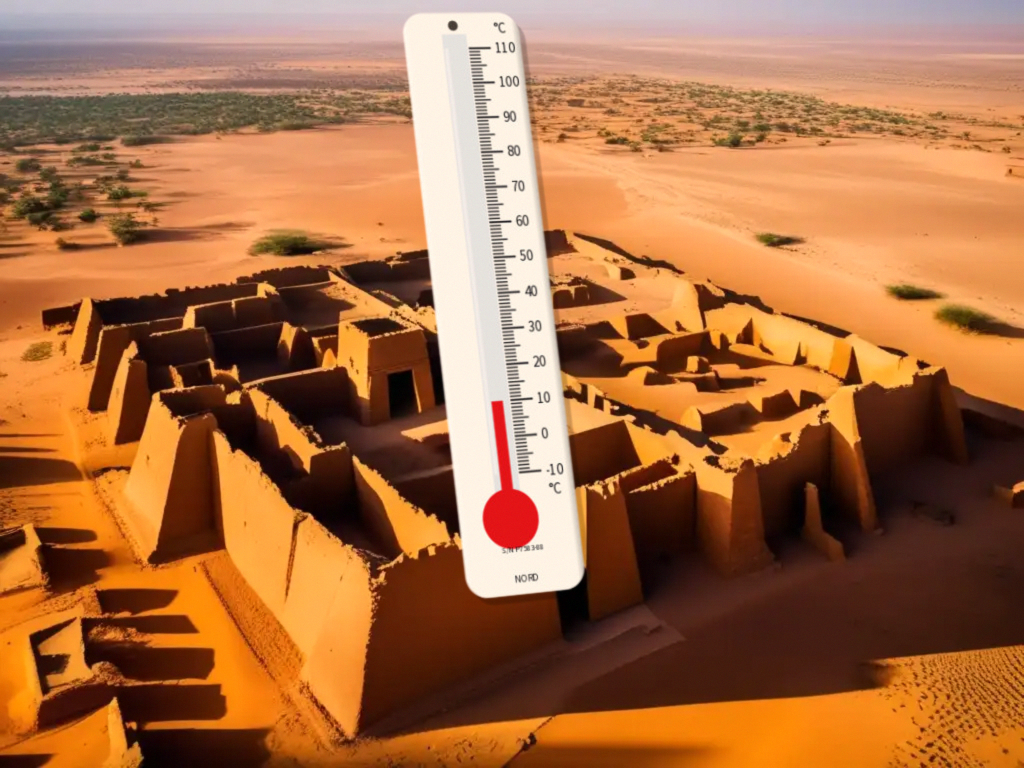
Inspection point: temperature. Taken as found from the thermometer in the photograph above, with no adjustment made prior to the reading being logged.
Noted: 10 °C
